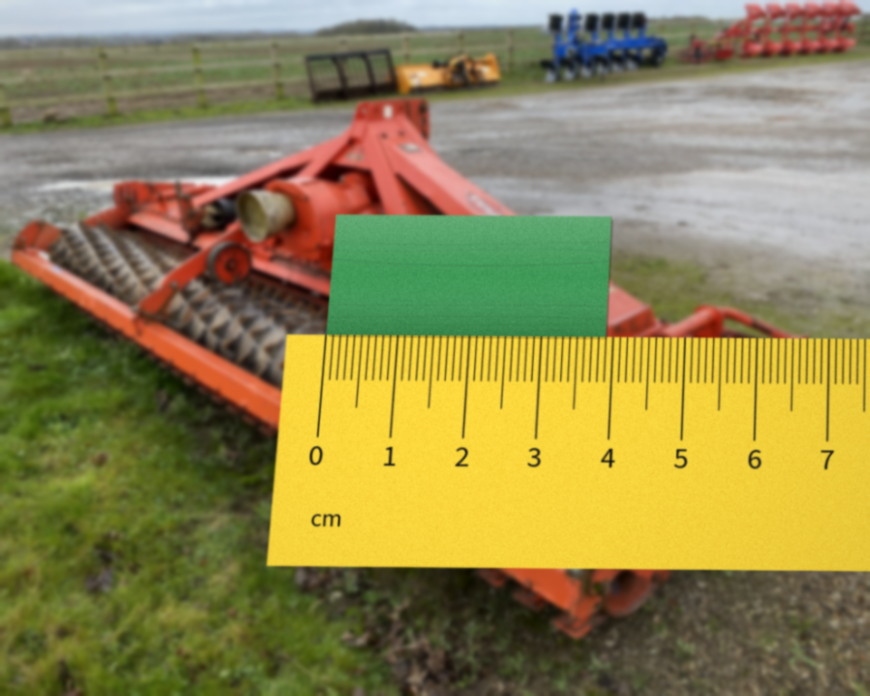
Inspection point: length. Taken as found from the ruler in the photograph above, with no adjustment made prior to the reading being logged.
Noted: 3.9 cm
